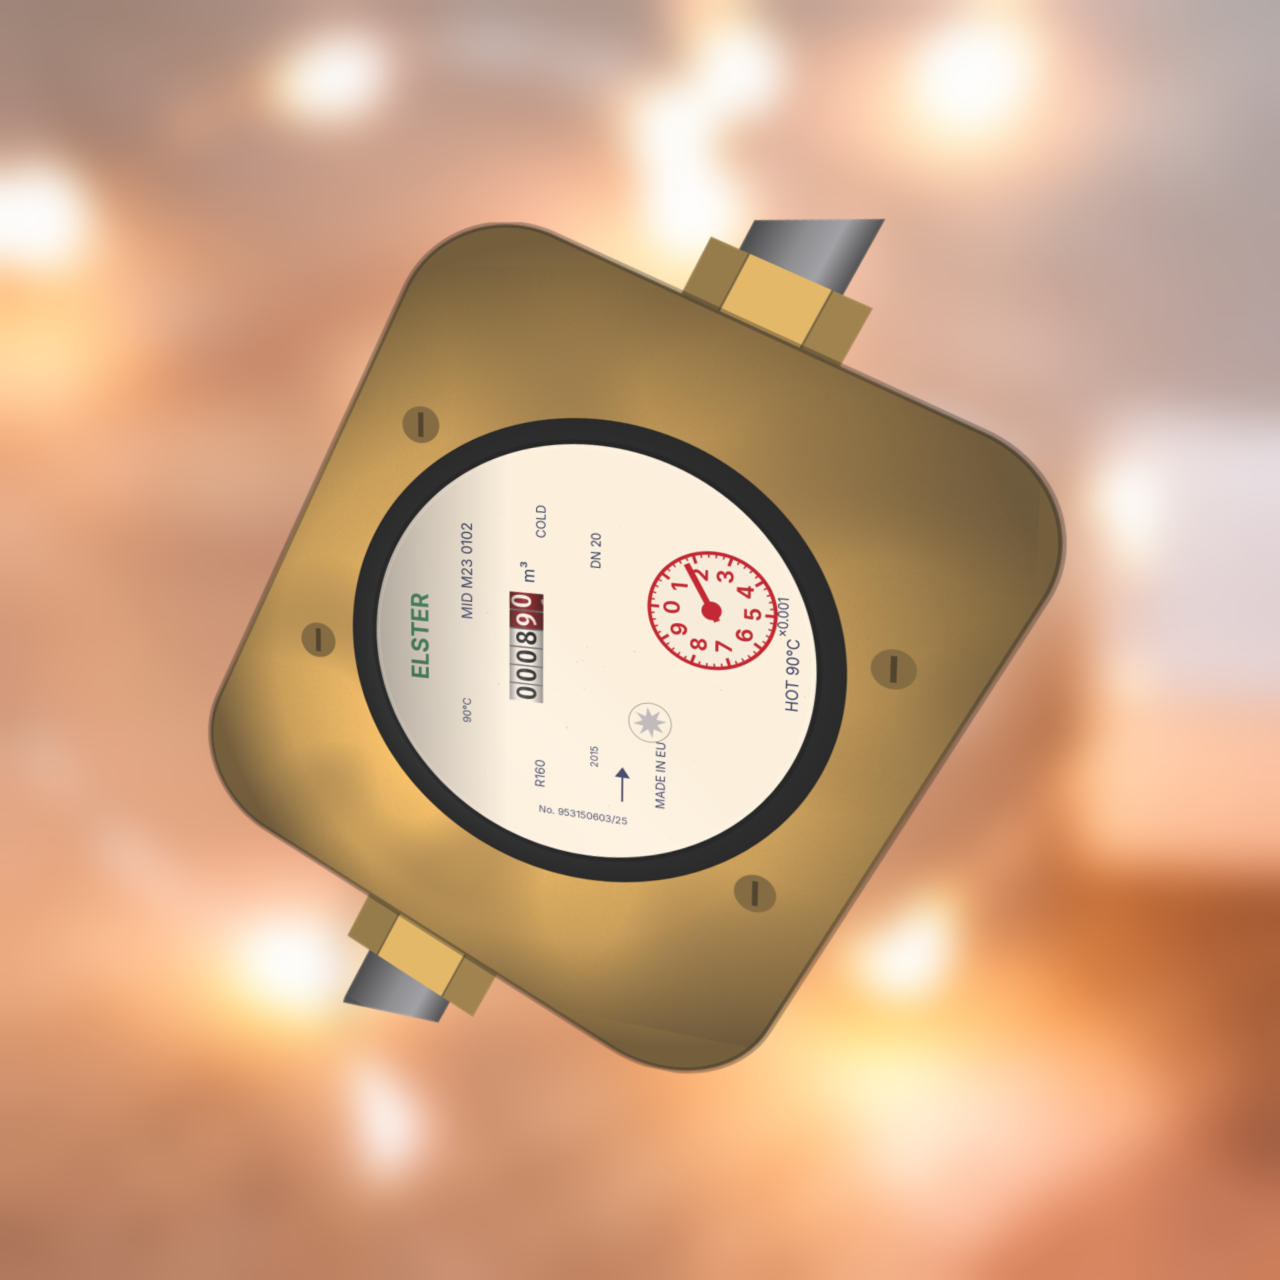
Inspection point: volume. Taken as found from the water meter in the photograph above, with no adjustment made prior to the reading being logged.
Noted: 8.901 m³
